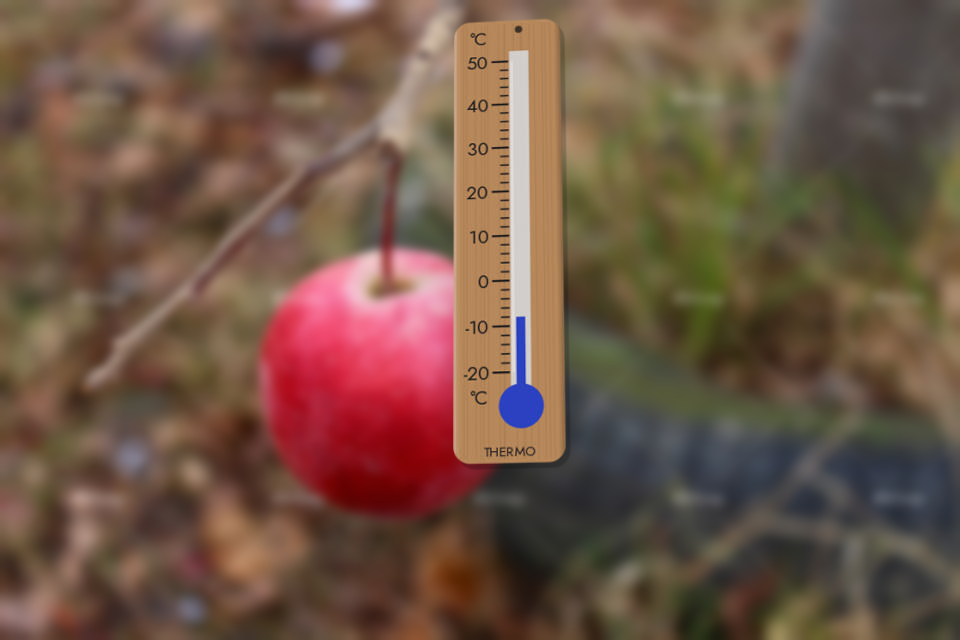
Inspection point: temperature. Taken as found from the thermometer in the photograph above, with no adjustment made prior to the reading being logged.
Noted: -8 °C
